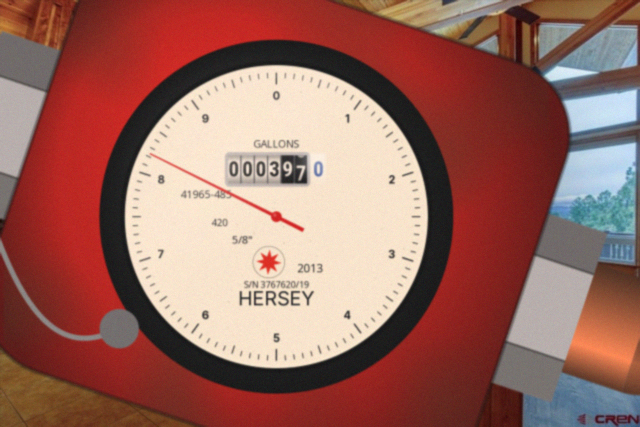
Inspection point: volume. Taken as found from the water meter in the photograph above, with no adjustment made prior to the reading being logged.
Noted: 3968.2 gal
